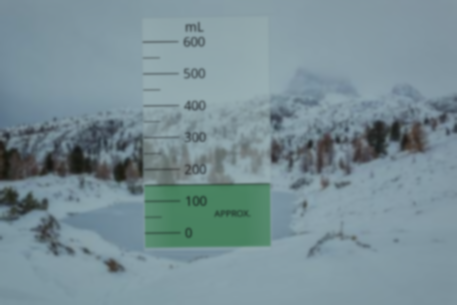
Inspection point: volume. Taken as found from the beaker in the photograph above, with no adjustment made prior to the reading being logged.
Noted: 150 mL
